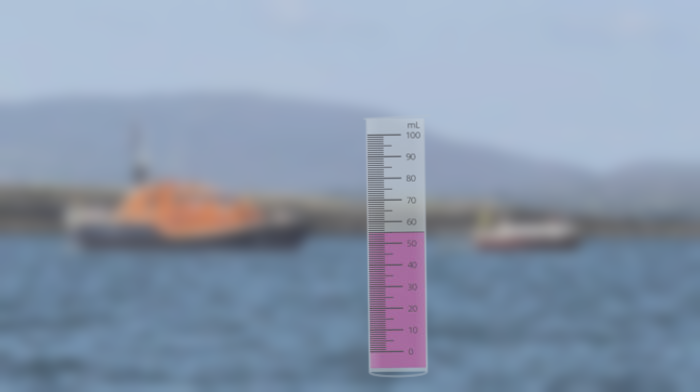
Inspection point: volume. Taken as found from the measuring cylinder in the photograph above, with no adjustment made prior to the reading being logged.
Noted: 55 mL
